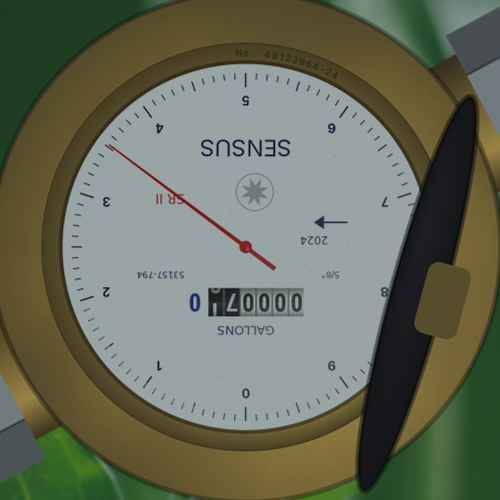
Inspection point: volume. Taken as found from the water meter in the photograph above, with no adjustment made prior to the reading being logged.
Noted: 713.5 gal
